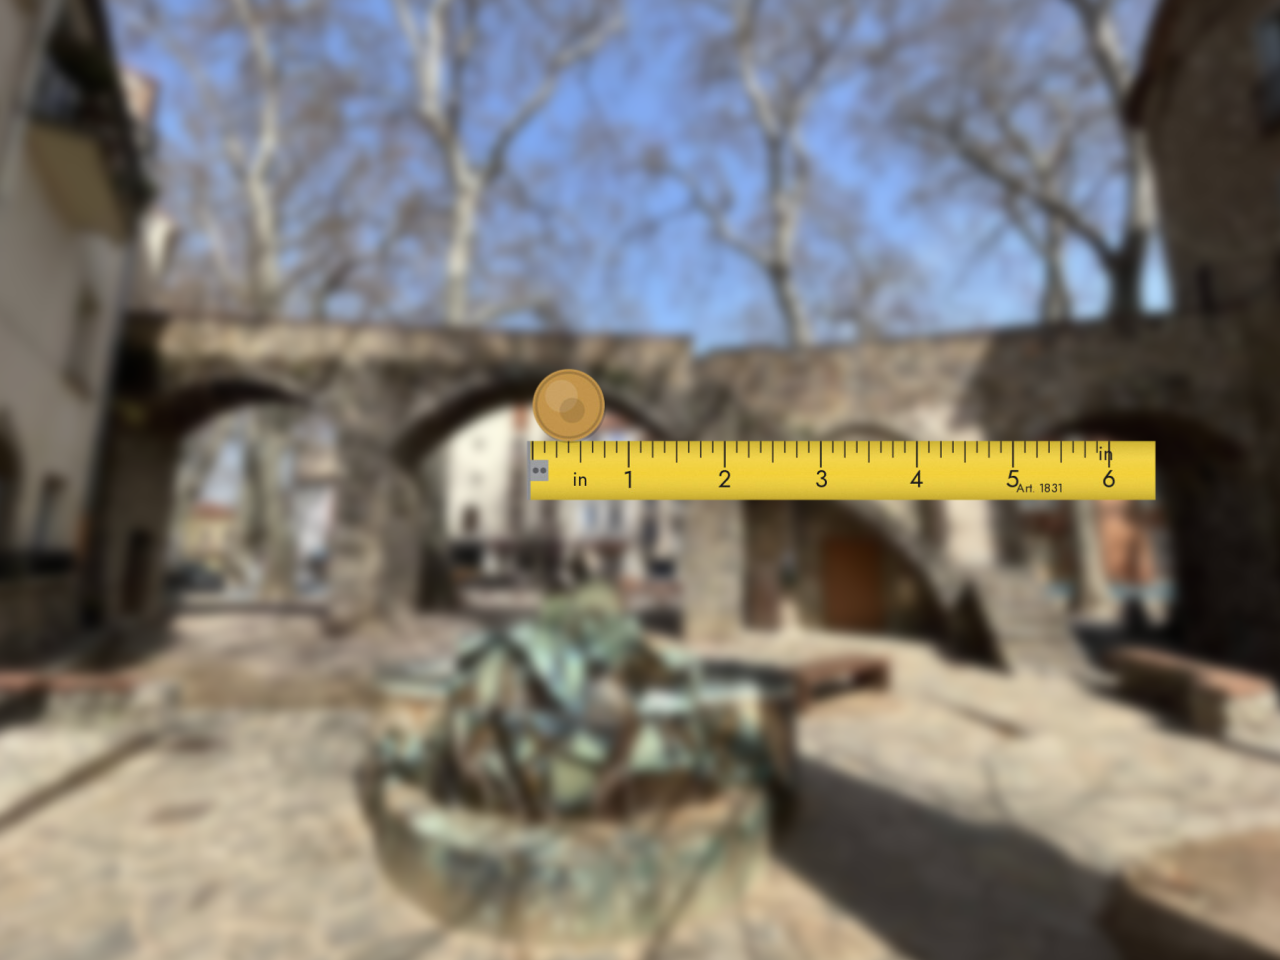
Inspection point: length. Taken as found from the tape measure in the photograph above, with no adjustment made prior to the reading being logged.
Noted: 0.75 in
